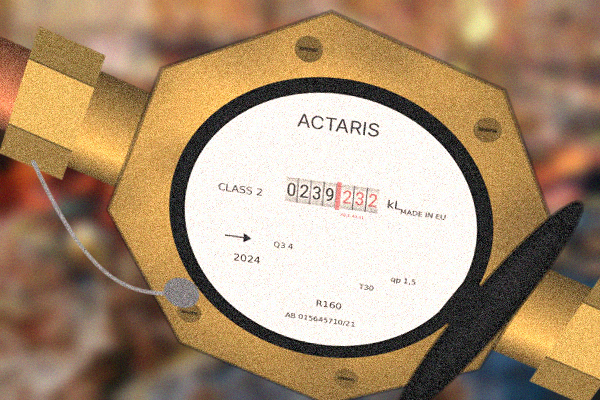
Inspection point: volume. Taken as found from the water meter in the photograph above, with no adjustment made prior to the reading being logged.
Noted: 239.232 kL
